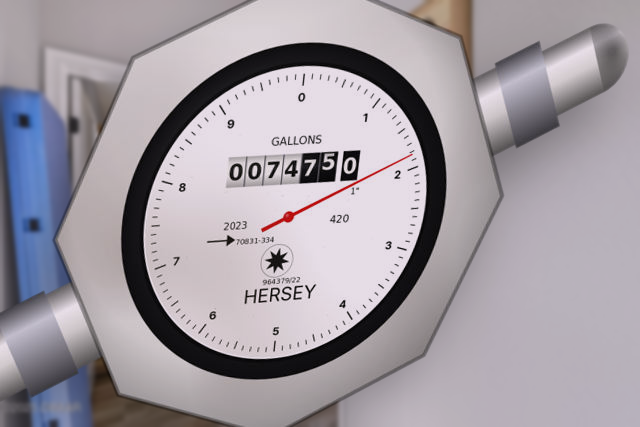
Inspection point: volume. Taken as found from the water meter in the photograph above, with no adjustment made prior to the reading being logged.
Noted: 74751.8 gal
